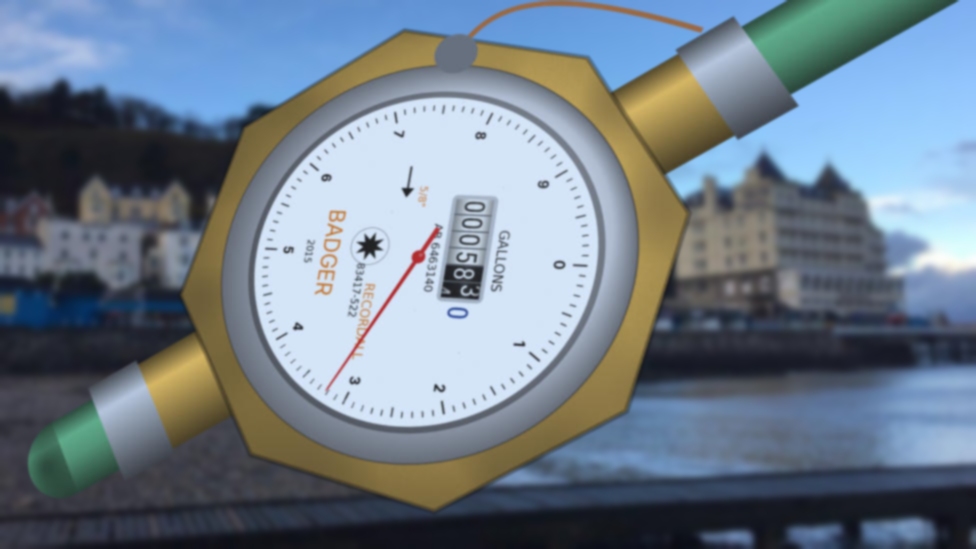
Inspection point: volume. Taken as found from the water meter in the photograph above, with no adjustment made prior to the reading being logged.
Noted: 5833.2 gal
